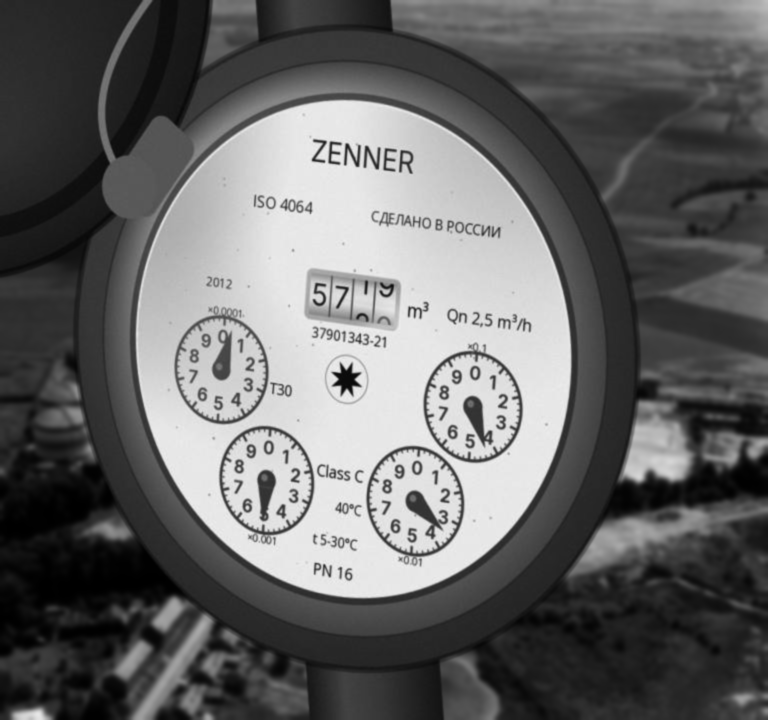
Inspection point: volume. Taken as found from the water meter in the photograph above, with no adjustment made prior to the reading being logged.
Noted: 5719.4350 m³
